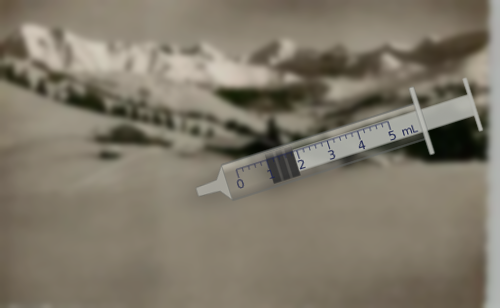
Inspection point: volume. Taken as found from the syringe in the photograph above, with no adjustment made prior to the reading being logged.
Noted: 1 mL
